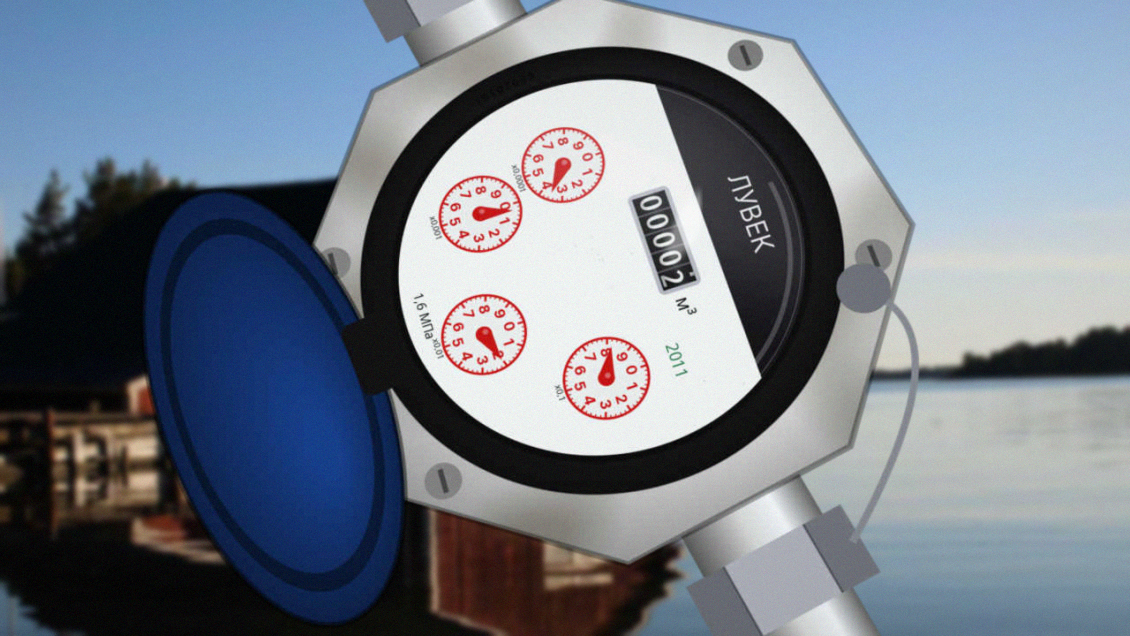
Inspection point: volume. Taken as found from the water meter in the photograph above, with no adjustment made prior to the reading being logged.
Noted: 1.8203 m³
